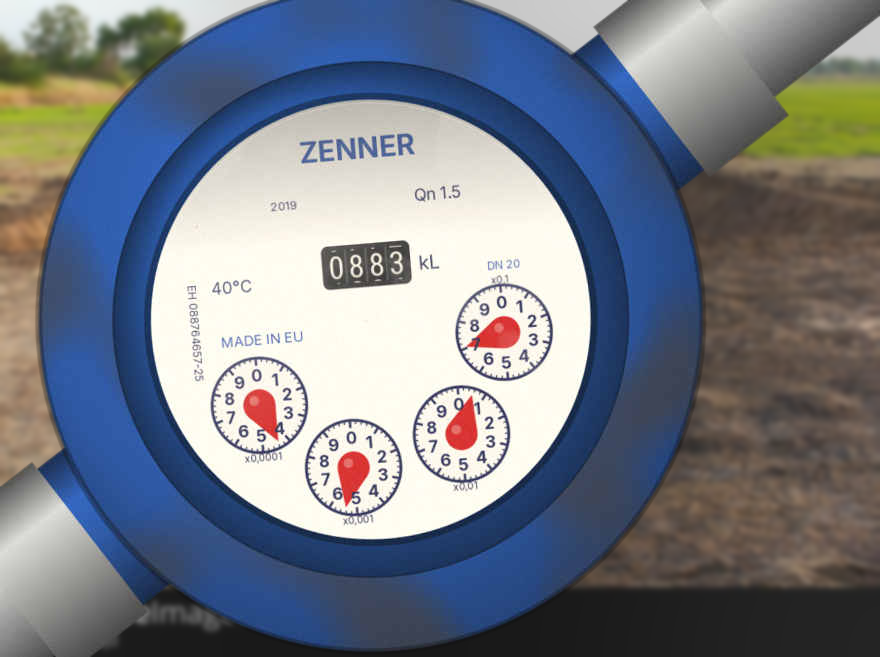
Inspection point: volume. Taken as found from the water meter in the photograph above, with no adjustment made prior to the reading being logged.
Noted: 883.7054 kL
